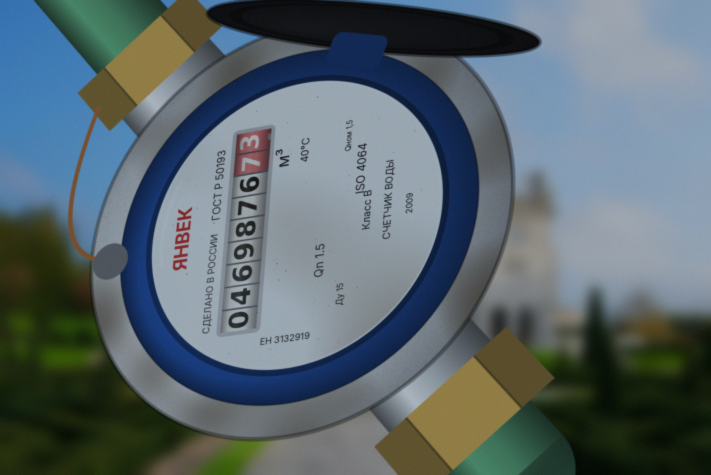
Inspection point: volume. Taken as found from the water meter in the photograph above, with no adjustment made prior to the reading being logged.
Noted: 469876.73 m³
